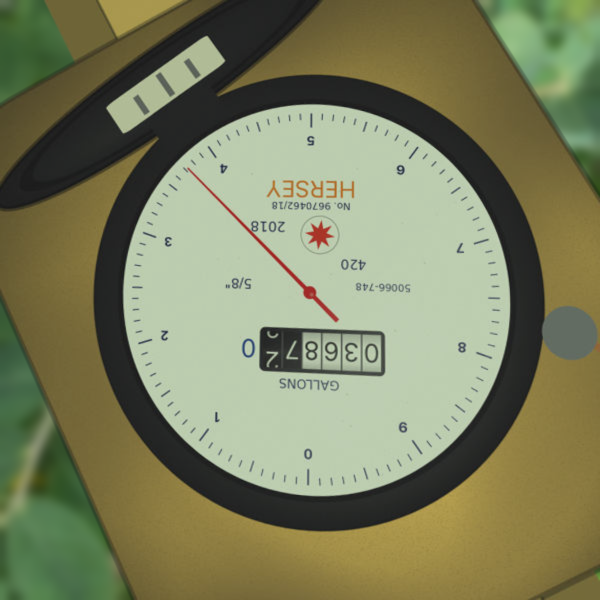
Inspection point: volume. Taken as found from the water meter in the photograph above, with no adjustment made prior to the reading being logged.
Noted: 368723.7 gal
